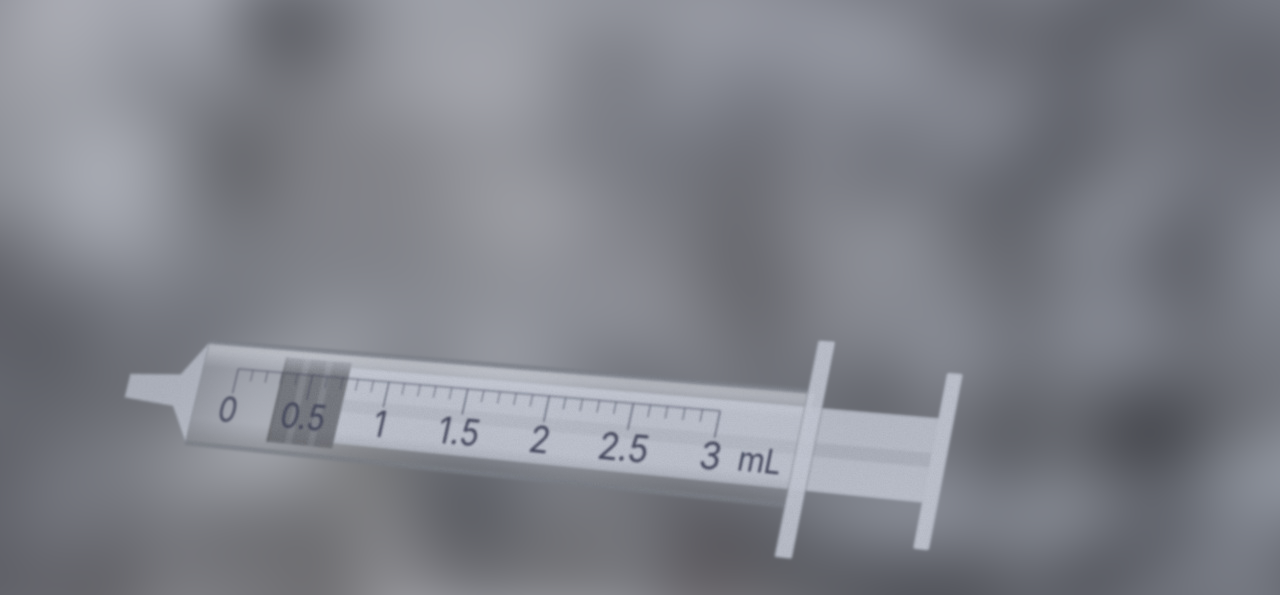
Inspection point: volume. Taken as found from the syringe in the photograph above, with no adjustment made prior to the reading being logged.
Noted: 0.3 mL
